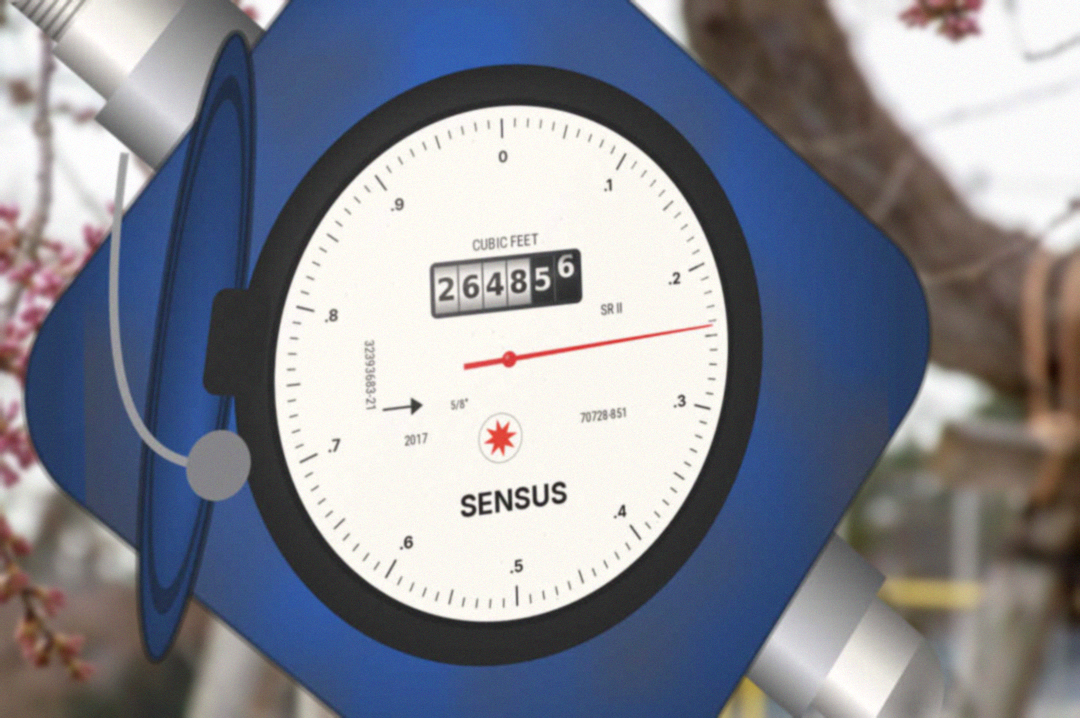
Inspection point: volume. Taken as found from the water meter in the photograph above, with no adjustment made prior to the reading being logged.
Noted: 264856.24 ft³
